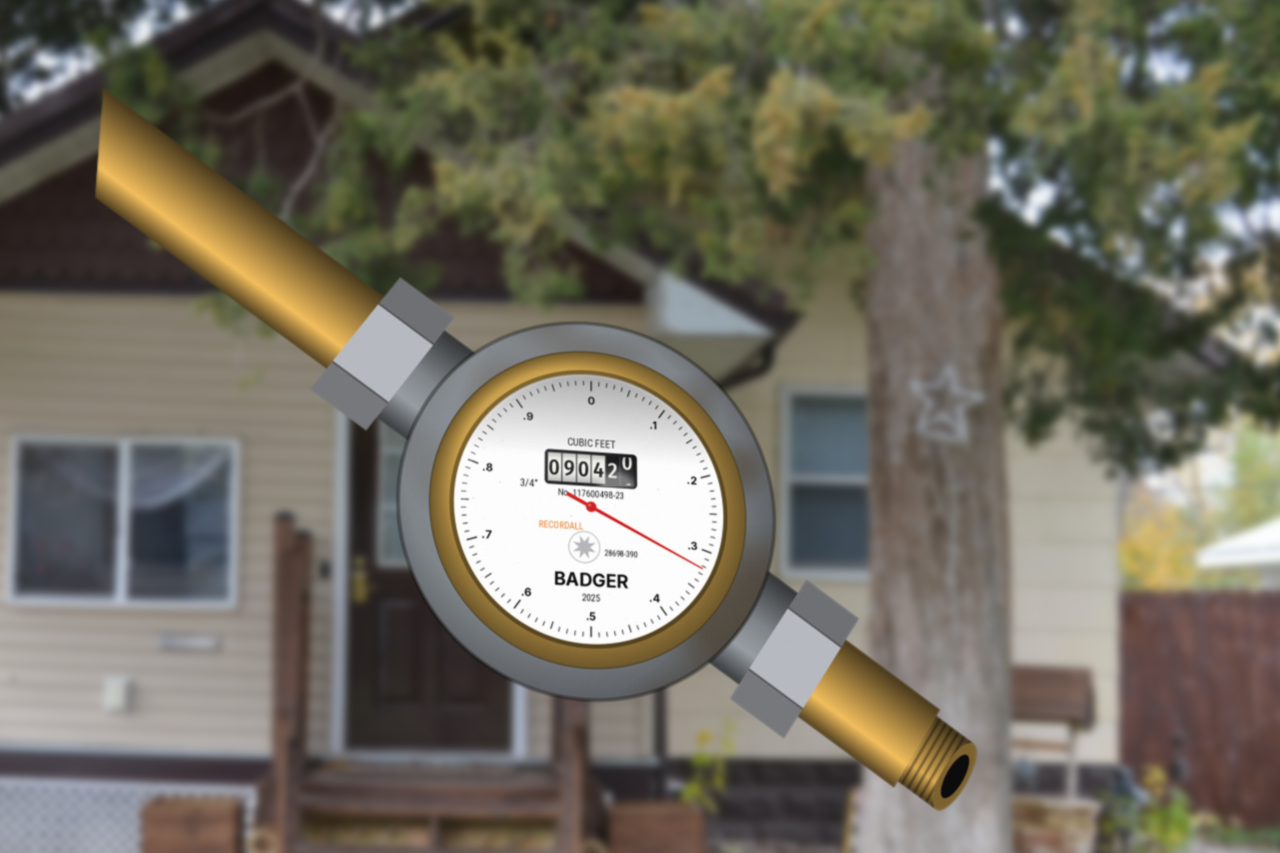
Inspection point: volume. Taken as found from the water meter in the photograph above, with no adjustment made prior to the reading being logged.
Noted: 90420.32 ft³
